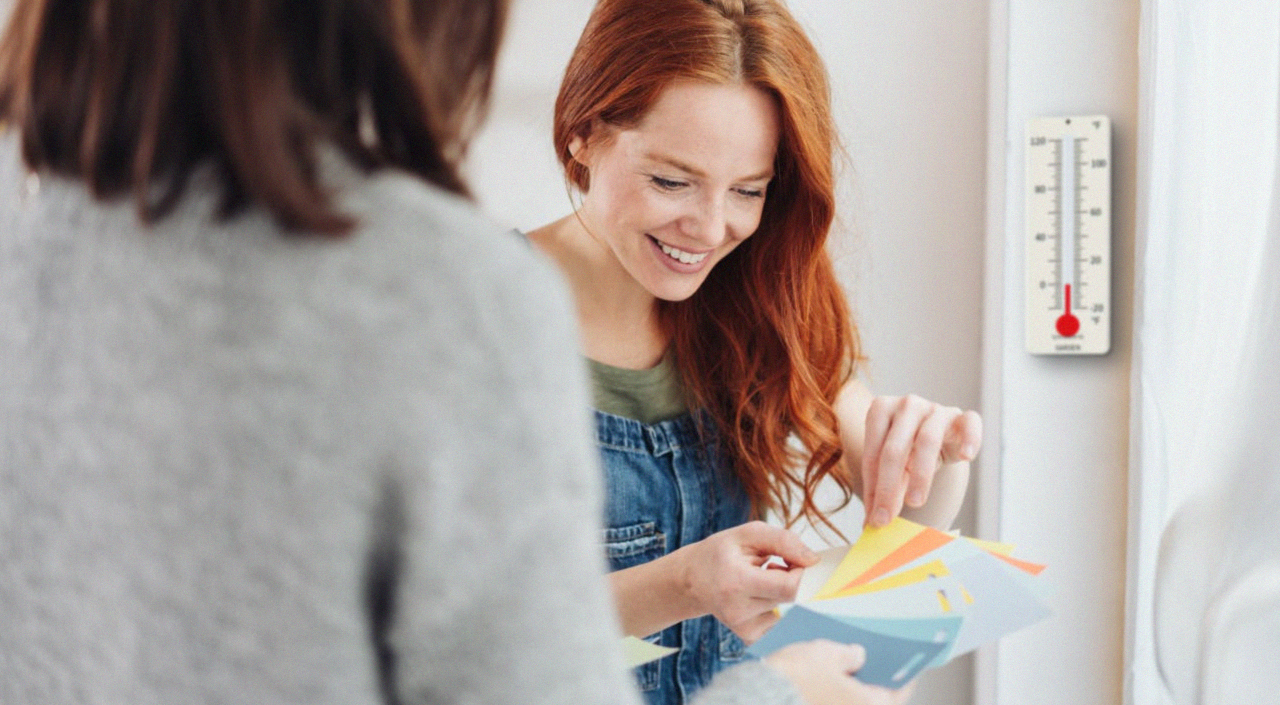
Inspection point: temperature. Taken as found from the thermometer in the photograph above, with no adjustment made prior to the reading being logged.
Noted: 0 °F
